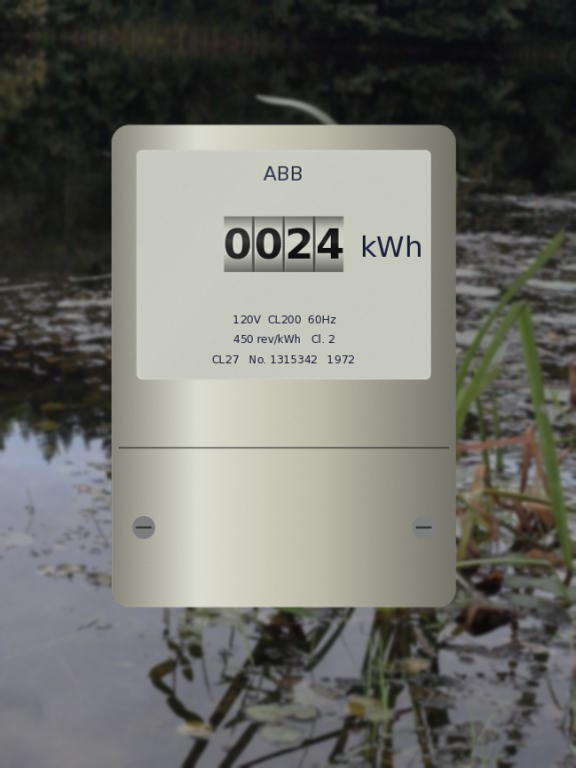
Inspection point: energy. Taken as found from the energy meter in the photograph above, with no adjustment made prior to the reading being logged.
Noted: 24 kWh
